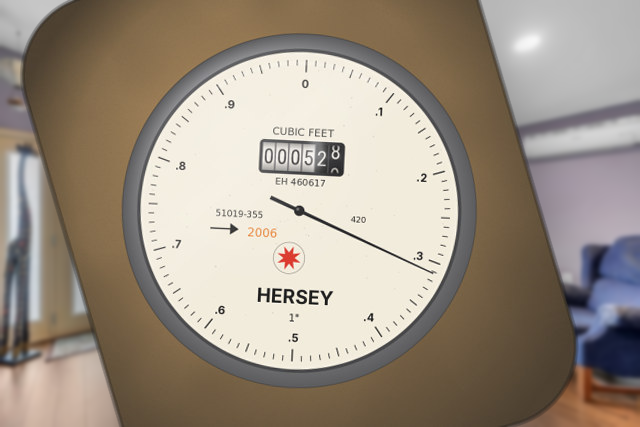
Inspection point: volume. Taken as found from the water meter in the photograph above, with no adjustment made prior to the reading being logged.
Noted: 528.31 ft³
